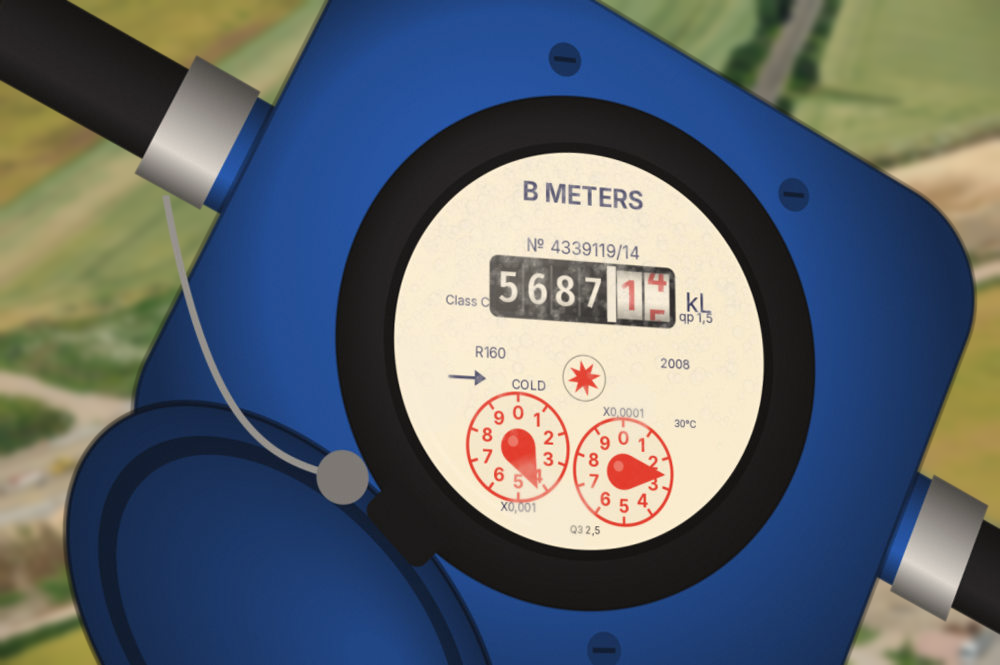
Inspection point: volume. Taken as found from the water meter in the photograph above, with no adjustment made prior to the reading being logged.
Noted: 5687.1442 kL
